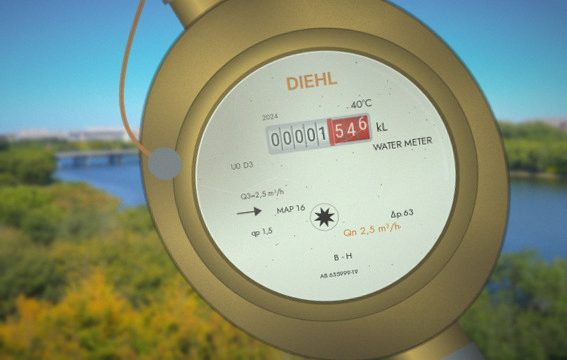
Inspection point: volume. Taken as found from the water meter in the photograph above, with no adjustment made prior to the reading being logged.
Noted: 1.546 kL
